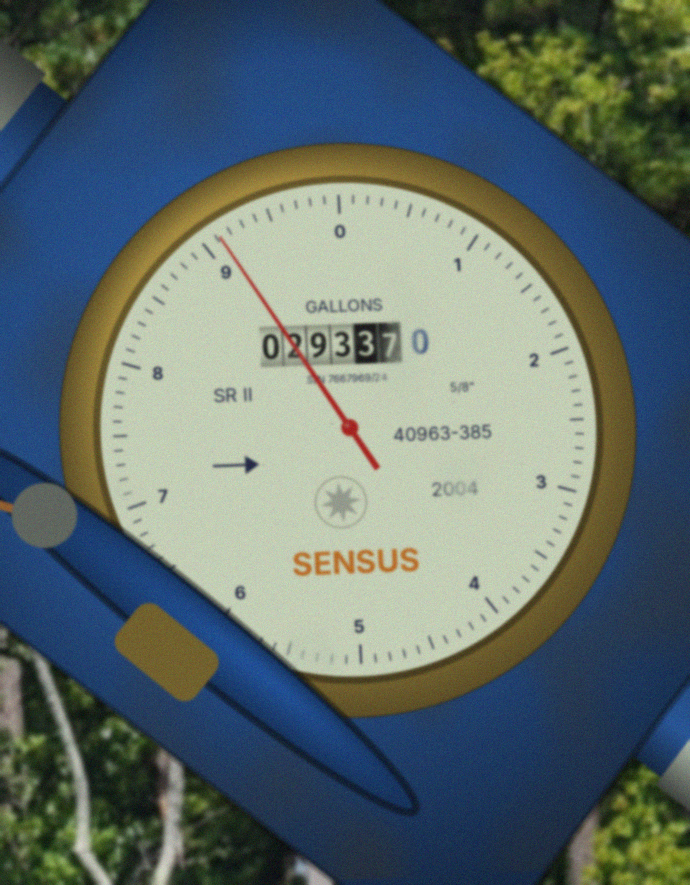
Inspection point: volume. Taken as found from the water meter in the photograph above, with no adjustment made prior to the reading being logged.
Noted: 293369.1 gal
